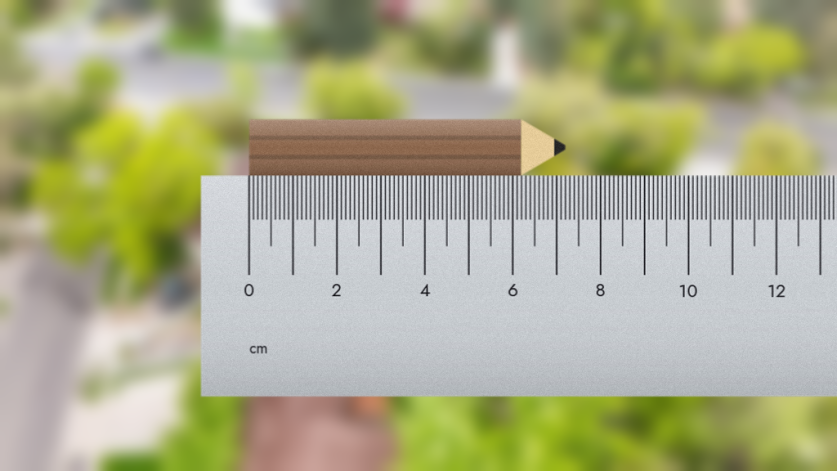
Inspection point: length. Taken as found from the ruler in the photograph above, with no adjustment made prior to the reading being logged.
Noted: 7.2 cm
